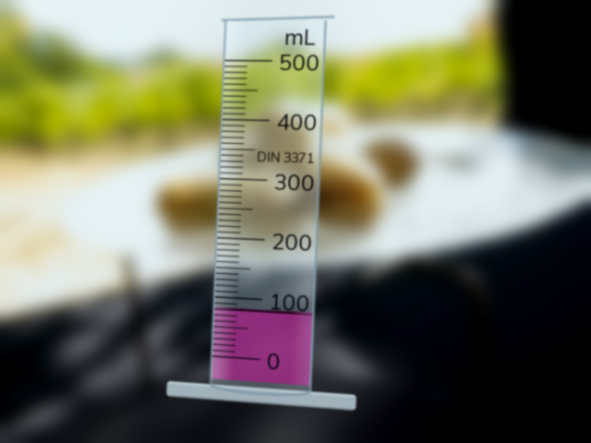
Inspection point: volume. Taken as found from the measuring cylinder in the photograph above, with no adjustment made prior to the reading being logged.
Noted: 80 mL
